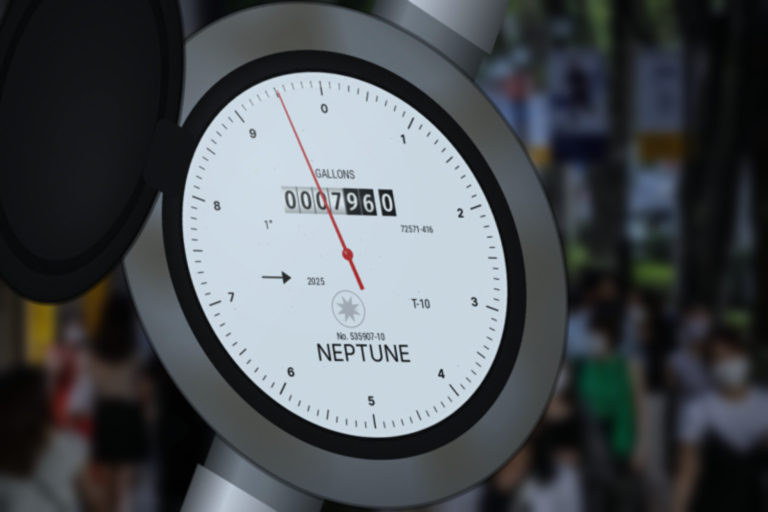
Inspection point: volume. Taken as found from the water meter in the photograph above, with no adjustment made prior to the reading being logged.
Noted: 7959.5 gal
